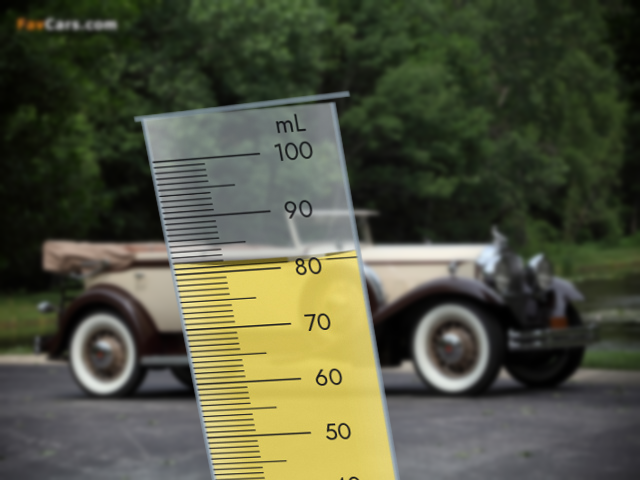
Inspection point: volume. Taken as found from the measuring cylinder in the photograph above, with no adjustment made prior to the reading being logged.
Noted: 81 mL
